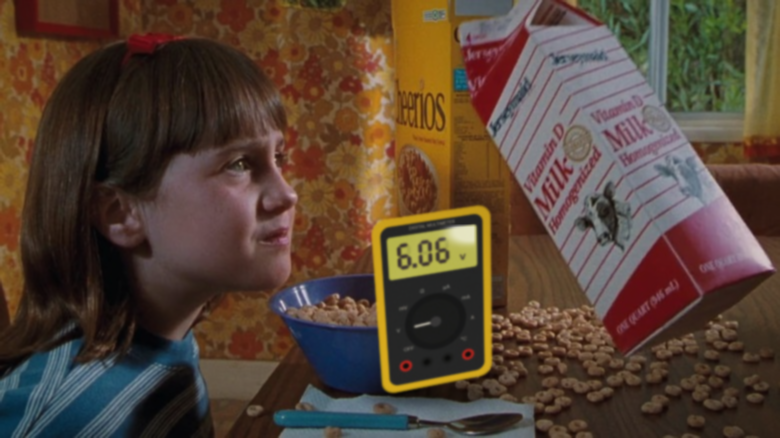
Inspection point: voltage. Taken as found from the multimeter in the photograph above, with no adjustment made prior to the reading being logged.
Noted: 6.06 V
